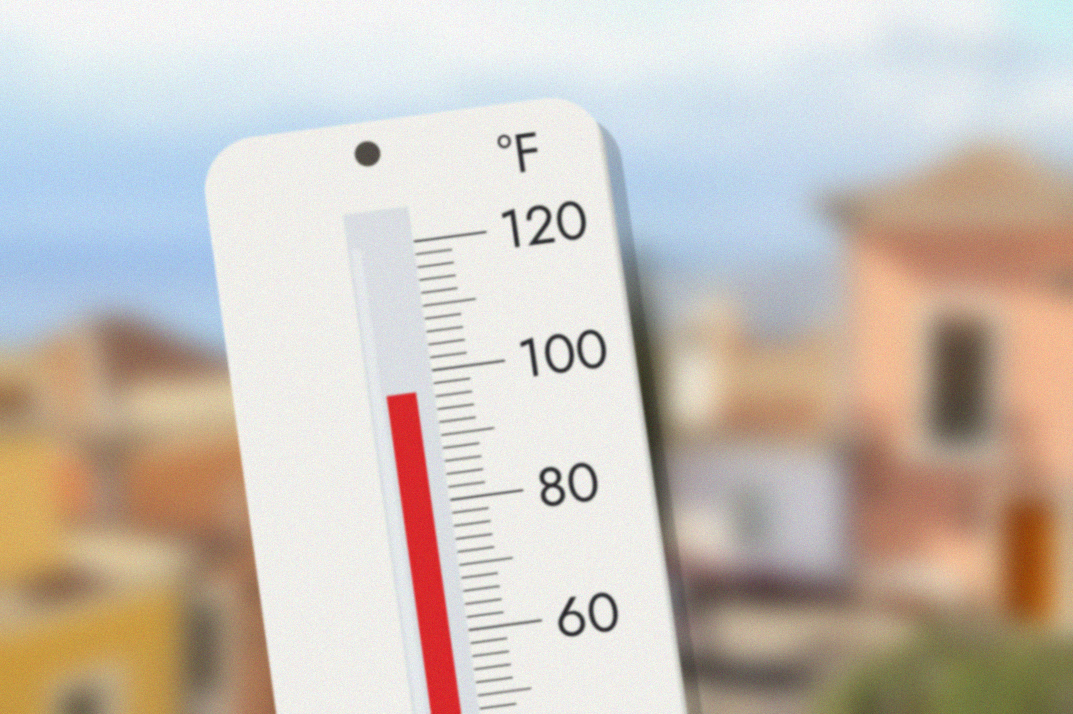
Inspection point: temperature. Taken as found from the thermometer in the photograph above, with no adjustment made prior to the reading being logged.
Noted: 97 °F
